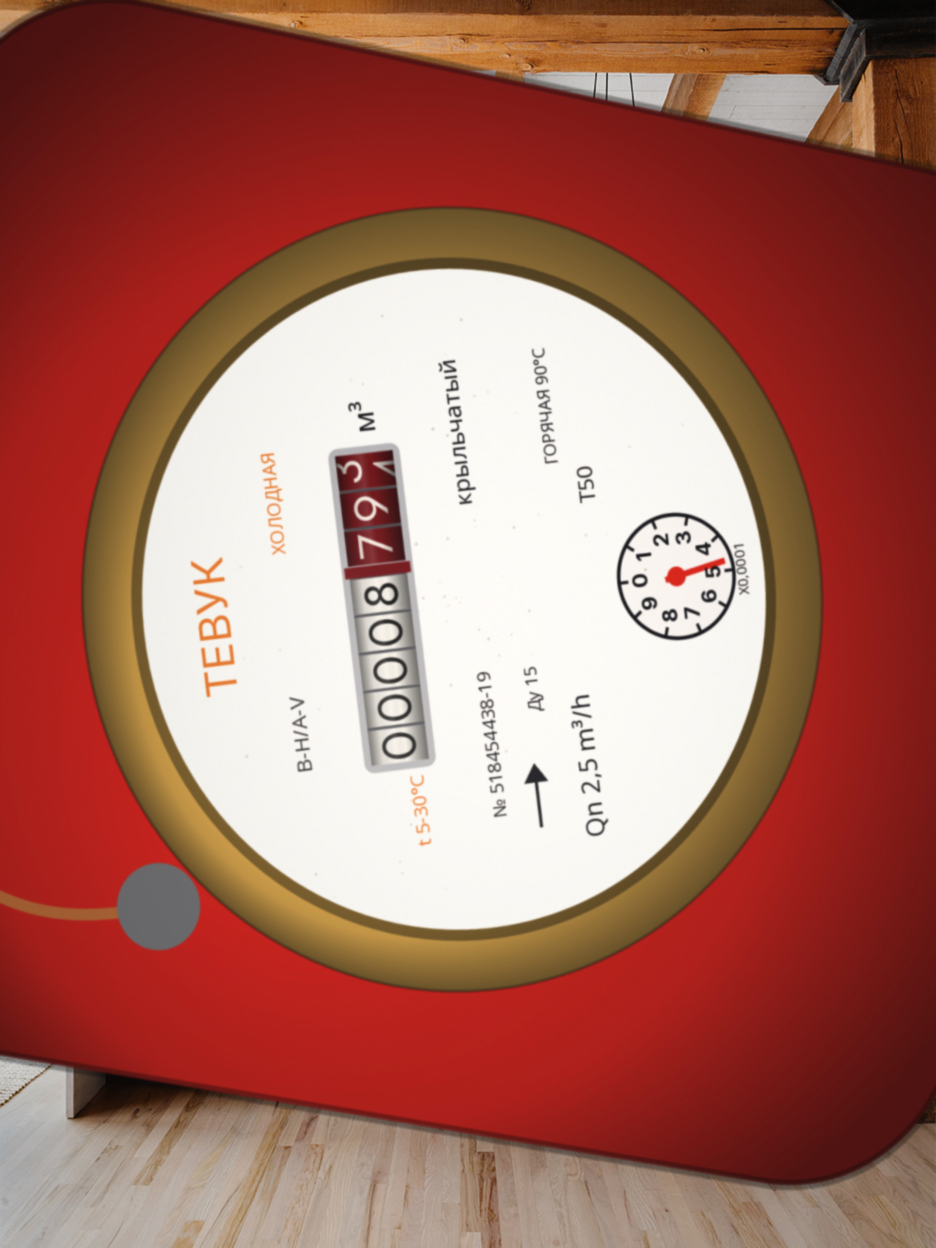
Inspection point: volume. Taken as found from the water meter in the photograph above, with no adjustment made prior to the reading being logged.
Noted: 8.7934 m³
